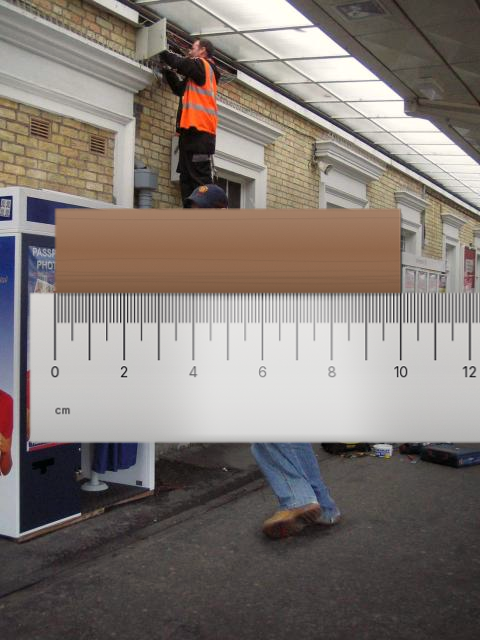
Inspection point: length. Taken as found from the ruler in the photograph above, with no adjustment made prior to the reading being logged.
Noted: 10 cm
